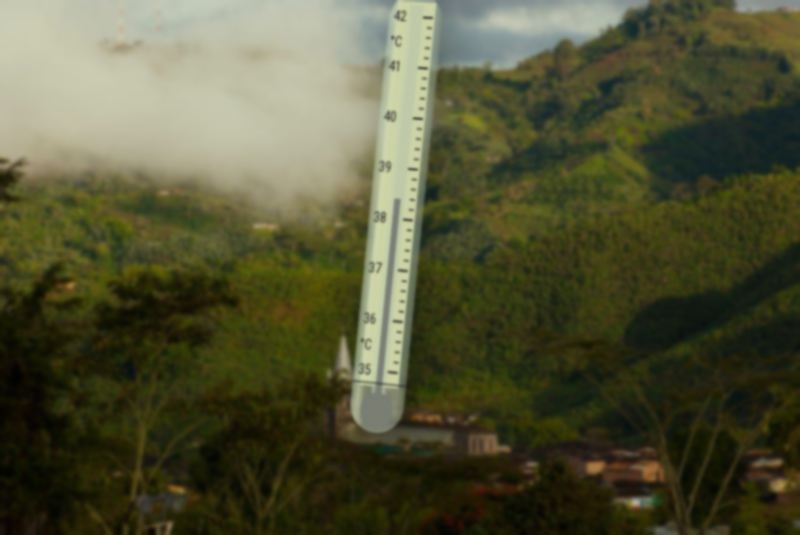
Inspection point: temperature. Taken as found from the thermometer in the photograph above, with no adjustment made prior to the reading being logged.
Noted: 38.4 °C
